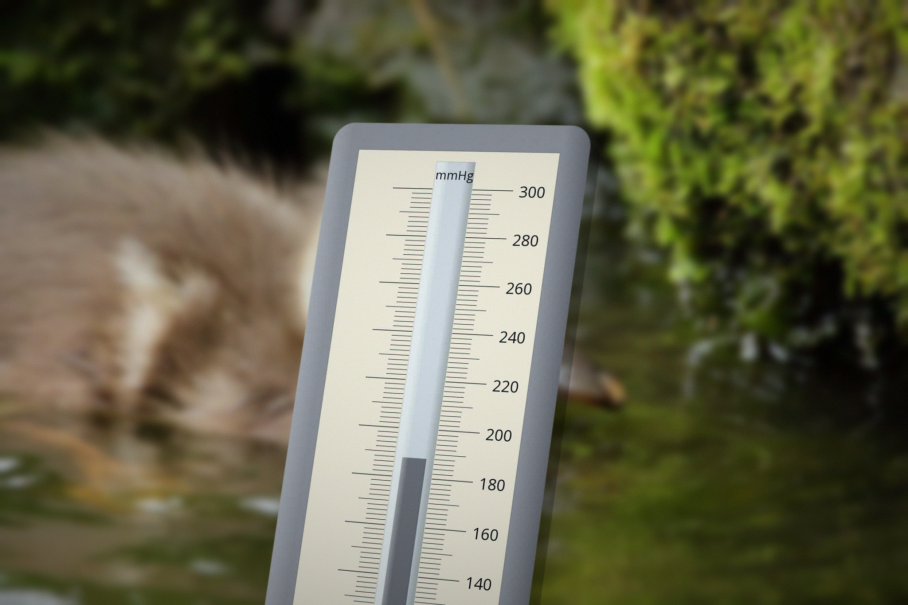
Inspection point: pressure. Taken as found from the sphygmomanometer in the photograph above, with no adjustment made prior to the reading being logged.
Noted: 188 mmHg
